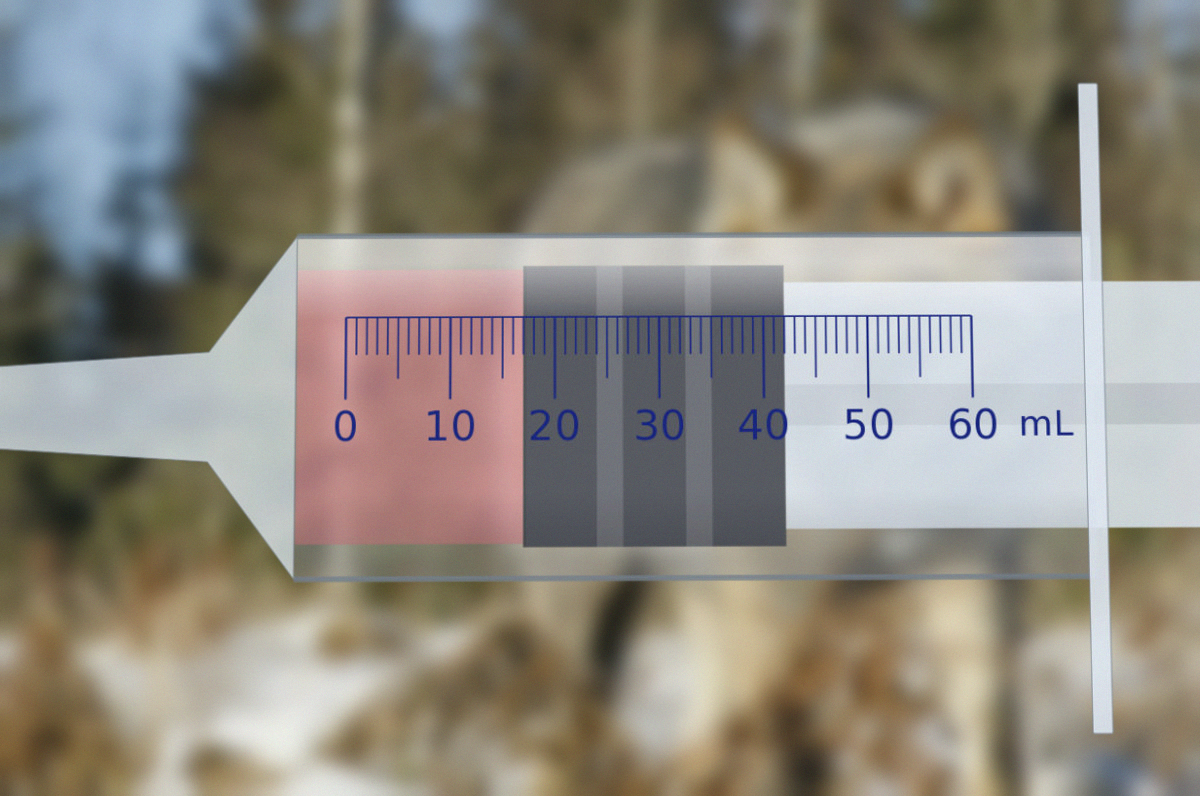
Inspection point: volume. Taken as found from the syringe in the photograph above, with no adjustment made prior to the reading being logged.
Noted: 17 mL
